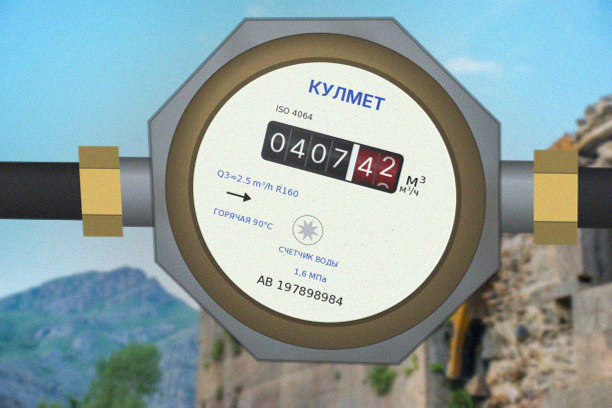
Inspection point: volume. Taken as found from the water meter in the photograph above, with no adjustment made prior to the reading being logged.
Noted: 407.42 m³
